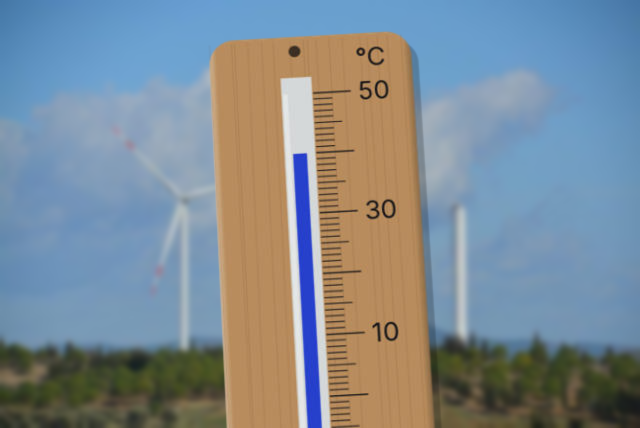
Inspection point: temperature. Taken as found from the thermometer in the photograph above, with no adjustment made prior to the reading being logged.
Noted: 40 °C
